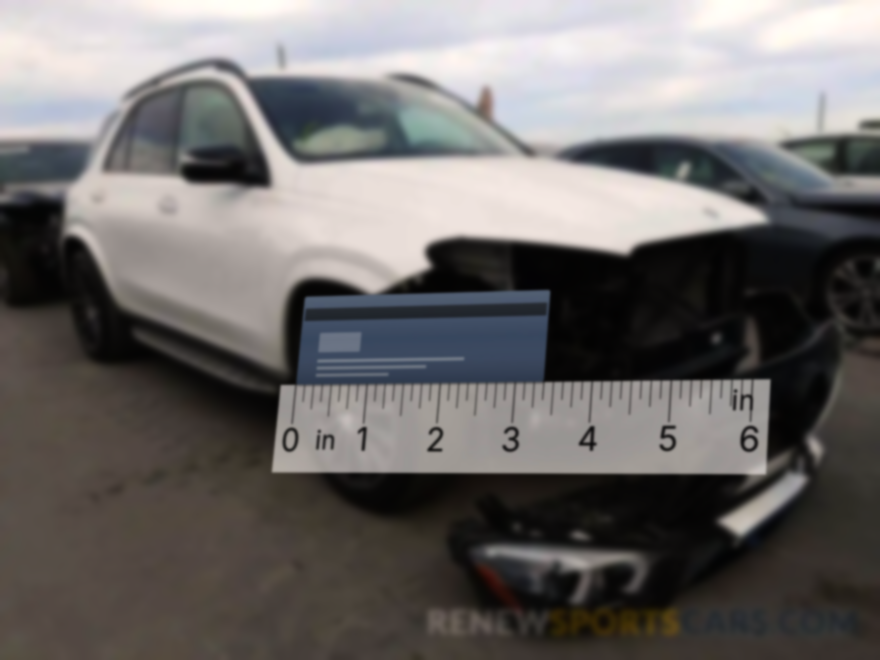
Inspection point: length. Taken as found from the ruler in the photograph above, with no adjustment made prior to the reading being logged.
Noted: 3.375 in
